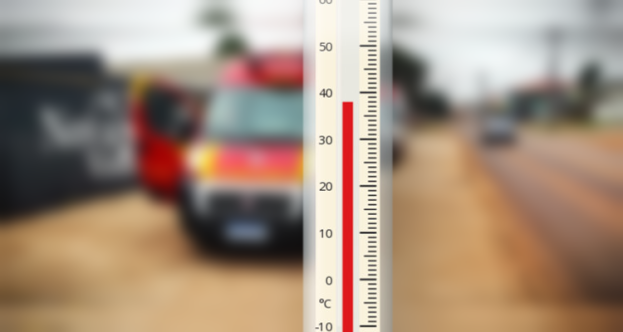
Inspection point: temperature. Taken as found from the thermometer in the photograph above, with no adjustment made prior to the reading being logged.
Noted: 38 °C
